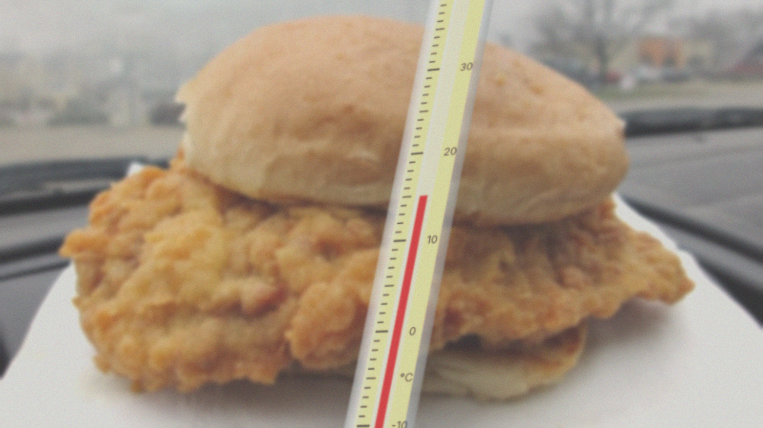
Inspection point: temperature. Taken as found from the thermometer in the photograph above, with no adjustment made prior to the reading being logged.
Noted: 15 °C
